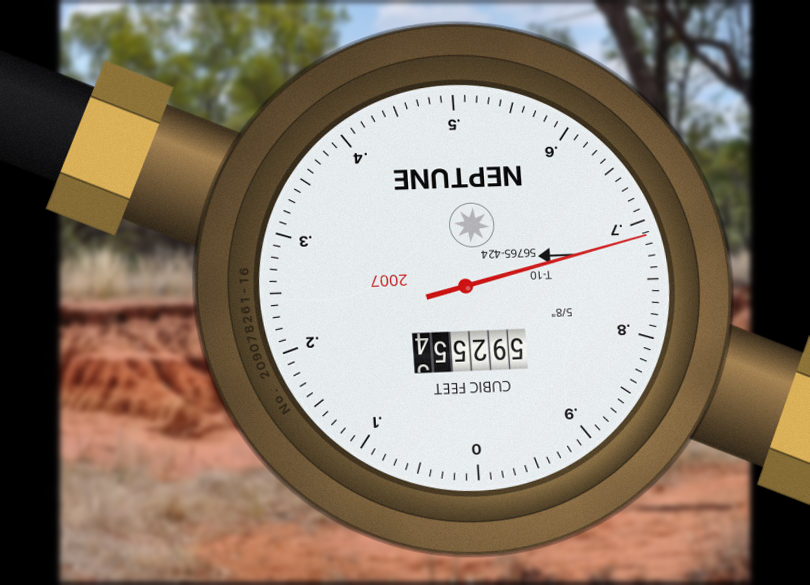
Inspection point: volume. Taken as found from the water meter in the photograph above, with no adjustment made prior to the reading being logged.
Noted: 592553.71 ft³
